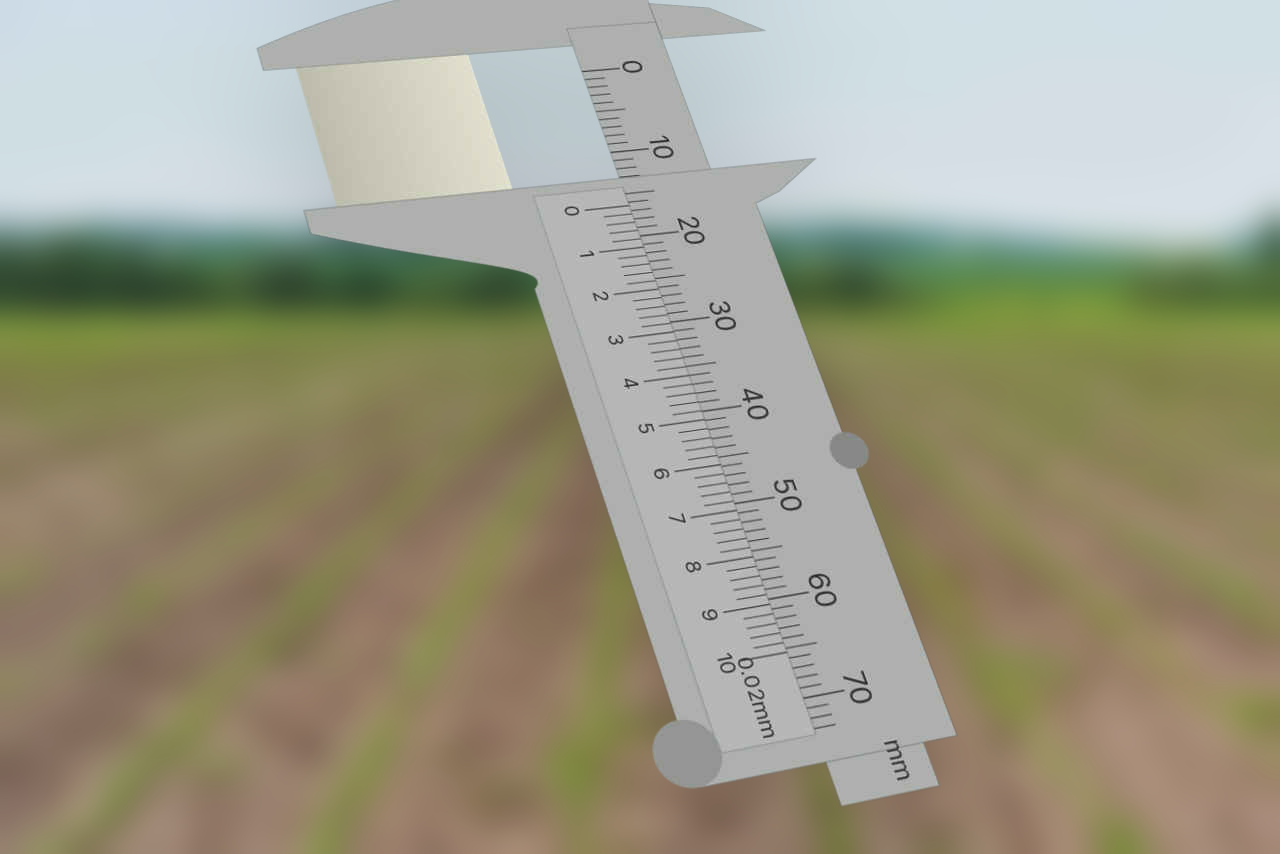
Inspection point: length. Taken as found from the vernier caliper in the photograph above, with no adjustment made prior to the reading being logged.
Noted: 16.4 mm
